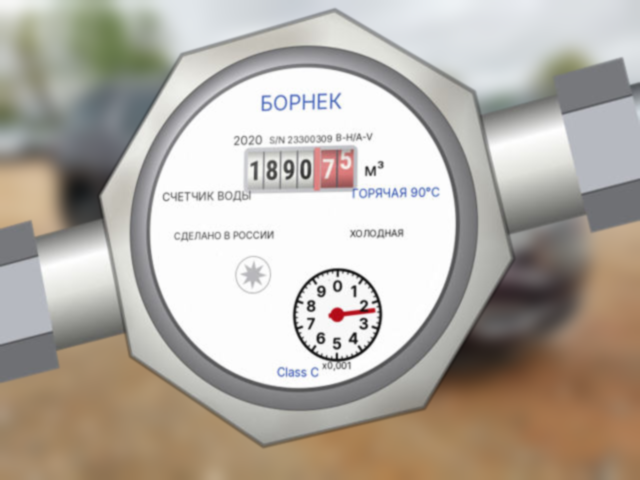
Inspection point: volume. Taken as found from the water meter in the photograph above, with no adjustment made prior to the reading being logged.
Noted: 1890.752 m³
